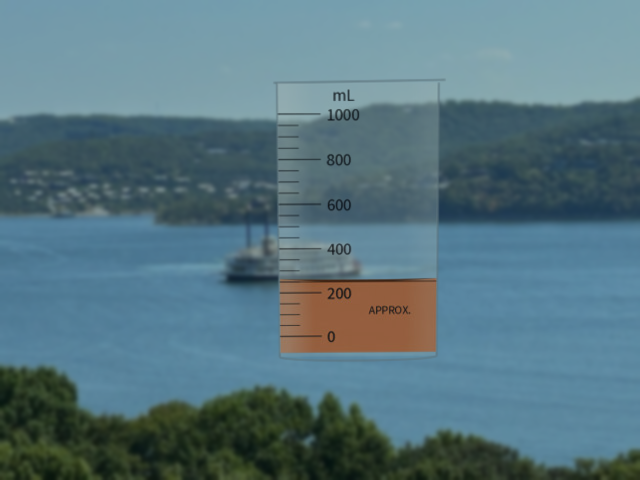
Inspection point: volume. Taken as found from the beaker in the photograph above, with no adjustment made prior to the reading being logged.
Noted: 250 mL
